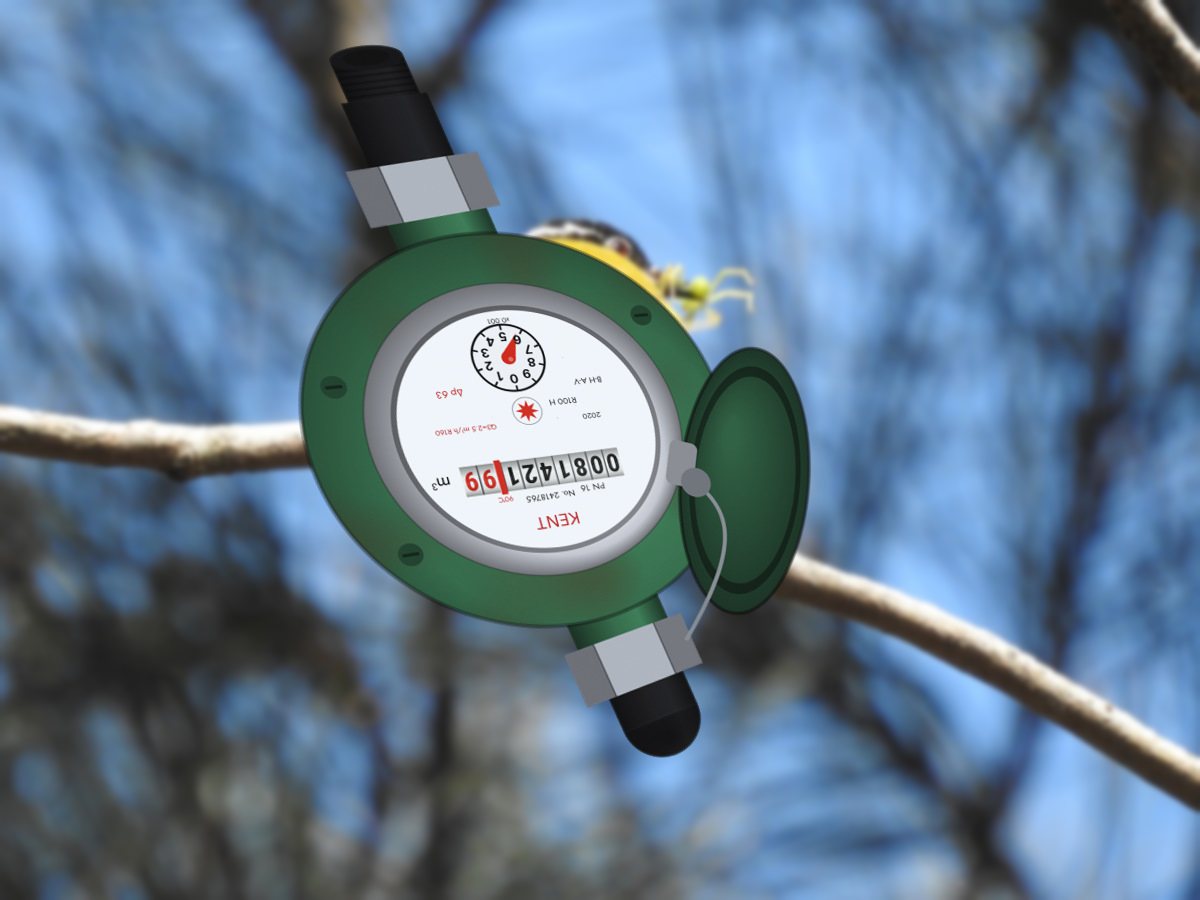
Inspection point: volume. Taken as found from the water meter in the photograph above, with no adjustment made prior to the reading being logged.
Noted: 81421.995 m³
